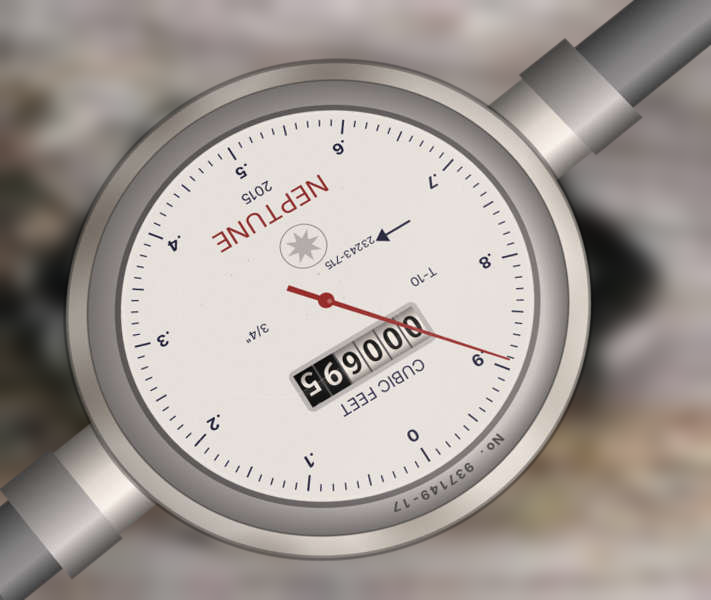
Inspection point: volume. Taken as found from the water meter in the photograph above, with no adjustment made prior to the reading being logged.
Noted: 694.89 ft³
